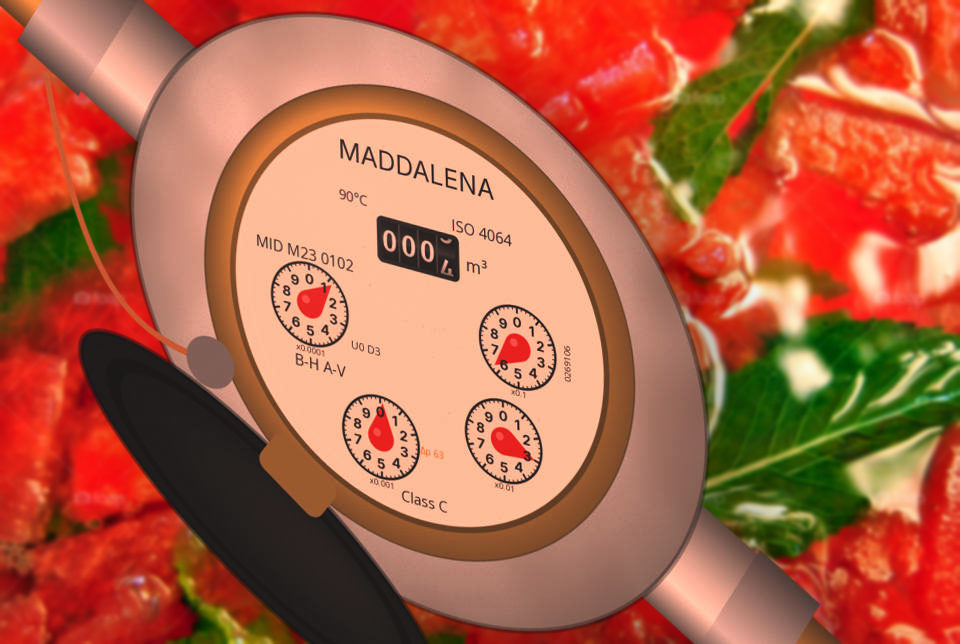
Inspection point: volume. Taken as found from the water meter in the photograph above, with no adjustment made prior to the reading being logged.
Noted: 3.6301 m³
